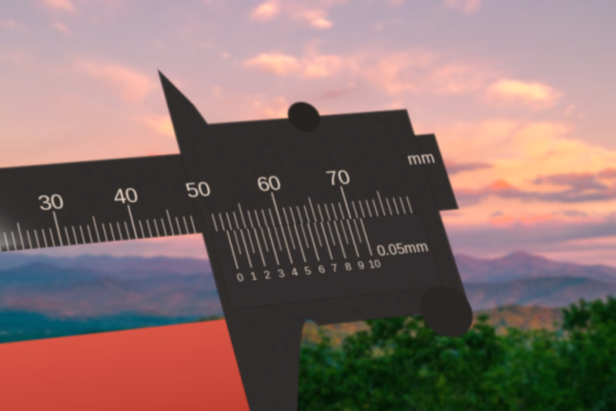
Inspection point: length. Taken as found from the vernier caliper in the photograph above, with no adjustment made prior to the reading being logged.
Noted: 52.4 mm
